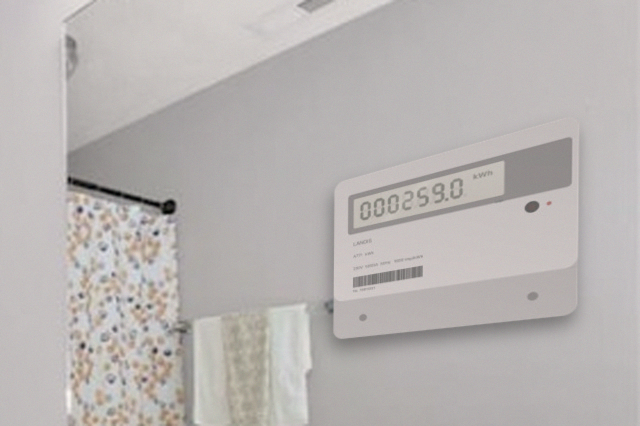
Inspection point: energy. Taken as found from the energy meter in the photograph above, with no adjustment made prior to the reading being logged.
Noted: 259.0 kWh
